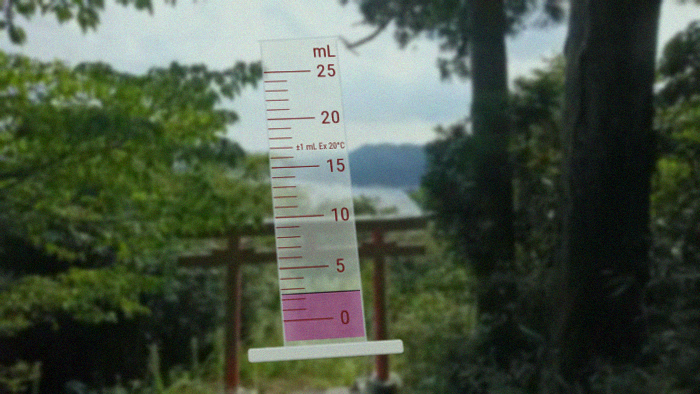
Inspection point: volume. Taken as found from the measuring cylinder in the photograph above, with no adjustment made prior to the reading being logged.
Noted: 2.5 mL
